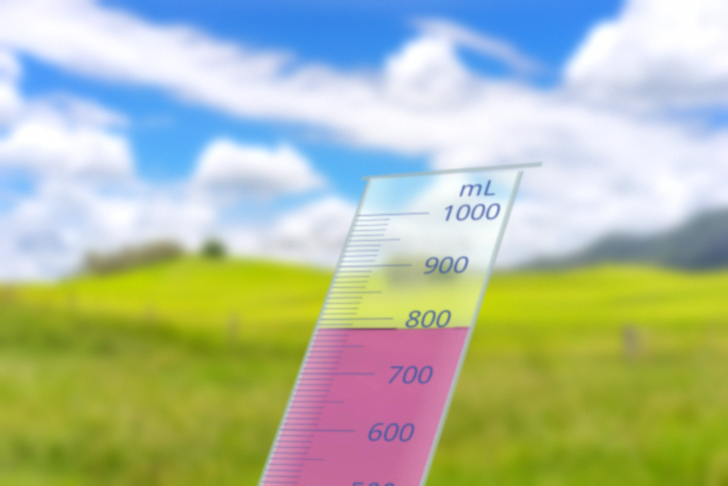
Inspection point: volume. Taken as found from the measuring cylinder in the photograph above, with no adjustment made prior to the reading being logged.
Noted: 780 mL
